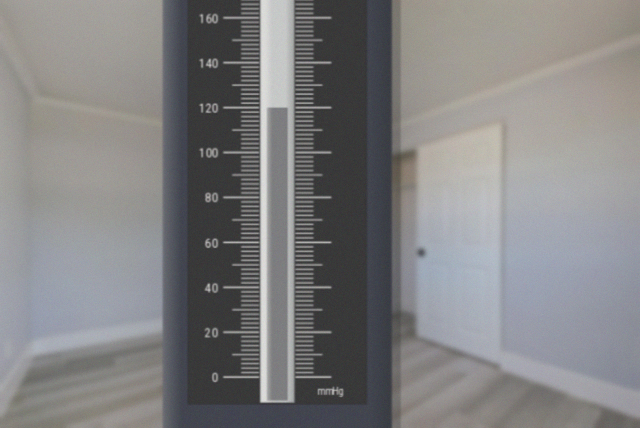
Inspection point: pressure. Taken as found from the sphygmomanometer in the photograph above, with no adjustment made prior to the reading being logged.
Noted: 120 mmHg
